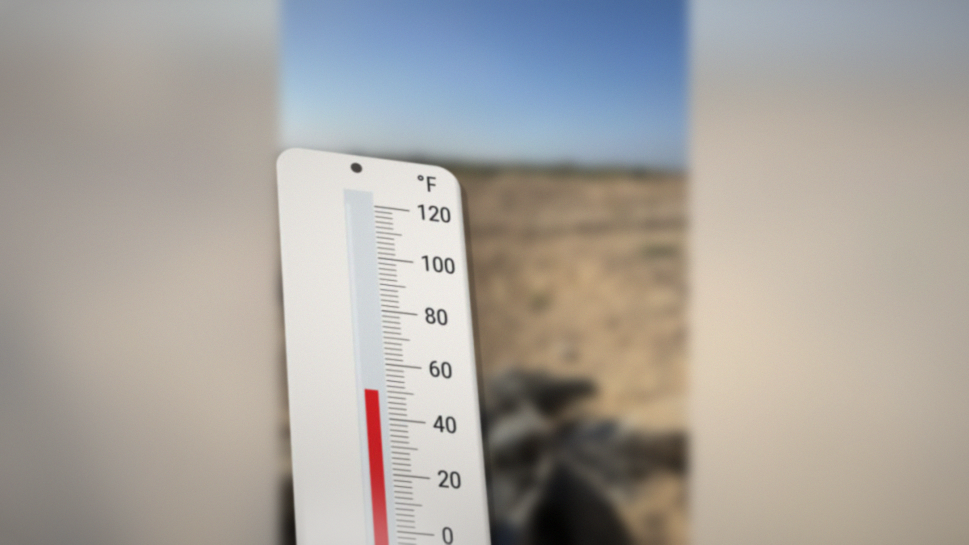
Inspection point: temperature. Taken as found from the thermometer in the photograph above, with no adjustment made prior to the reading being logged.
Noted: 50 °F
